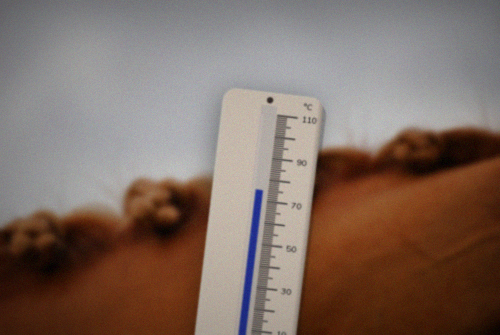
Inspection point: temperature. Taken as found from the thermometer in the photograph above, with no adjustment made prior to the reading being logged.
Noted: 75 °C
